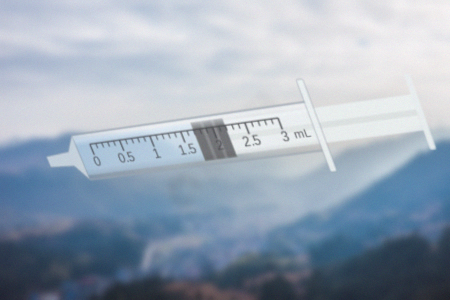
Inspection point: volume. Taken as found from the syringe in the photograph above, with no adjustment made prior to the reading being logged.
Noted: 1.7 mL
